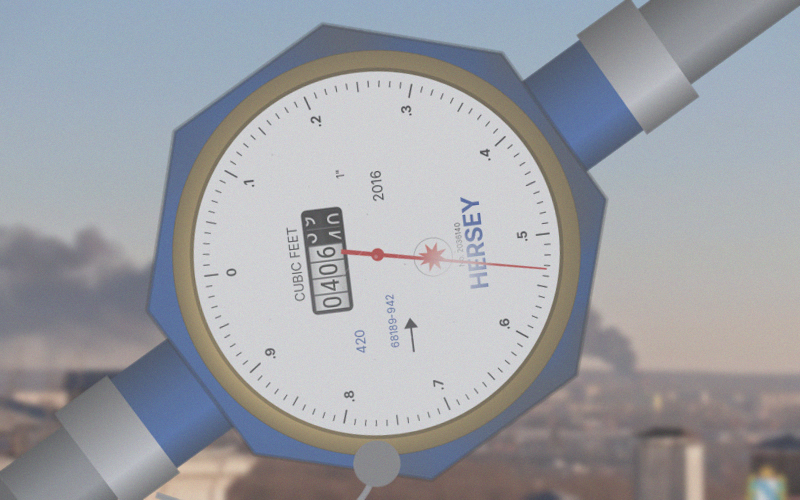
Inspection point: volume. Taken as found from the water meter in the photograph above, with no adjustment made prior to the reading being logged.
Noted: 40639.53 ft³
